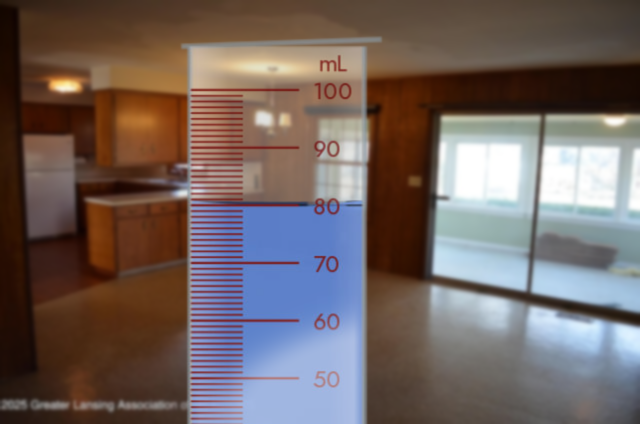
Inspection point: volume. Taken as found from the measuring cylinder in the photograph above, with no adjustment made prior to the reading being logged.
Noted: 80 mL
